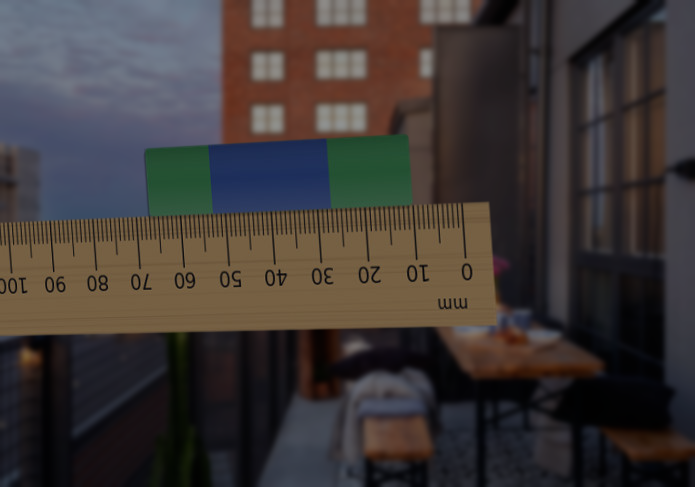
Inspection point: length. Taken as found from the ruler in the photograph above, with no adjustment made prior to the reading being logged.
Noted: 57 mm
